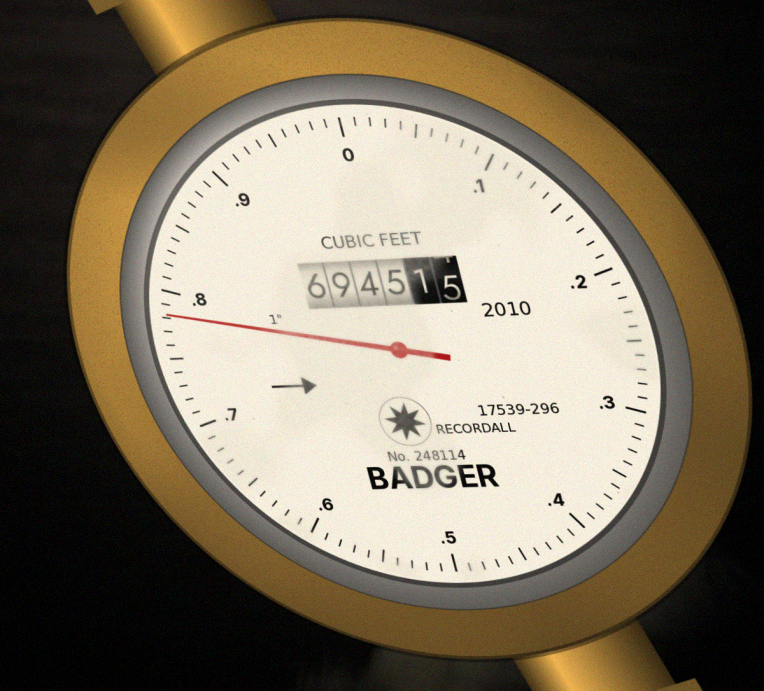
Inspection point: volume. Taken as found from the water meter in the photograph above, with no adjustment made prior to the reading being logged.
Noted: 694514.78 ft³
